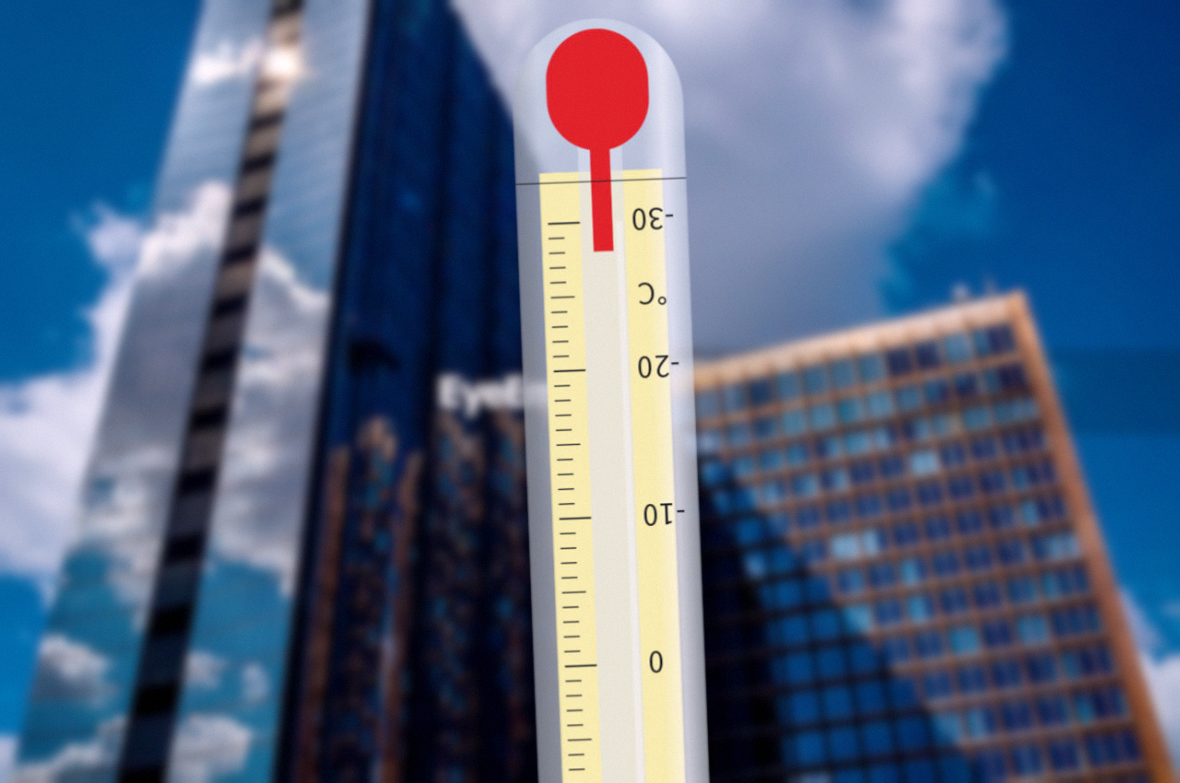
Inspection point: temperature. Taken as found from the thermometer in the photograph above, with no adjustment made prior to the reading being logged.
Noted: -28 °C
